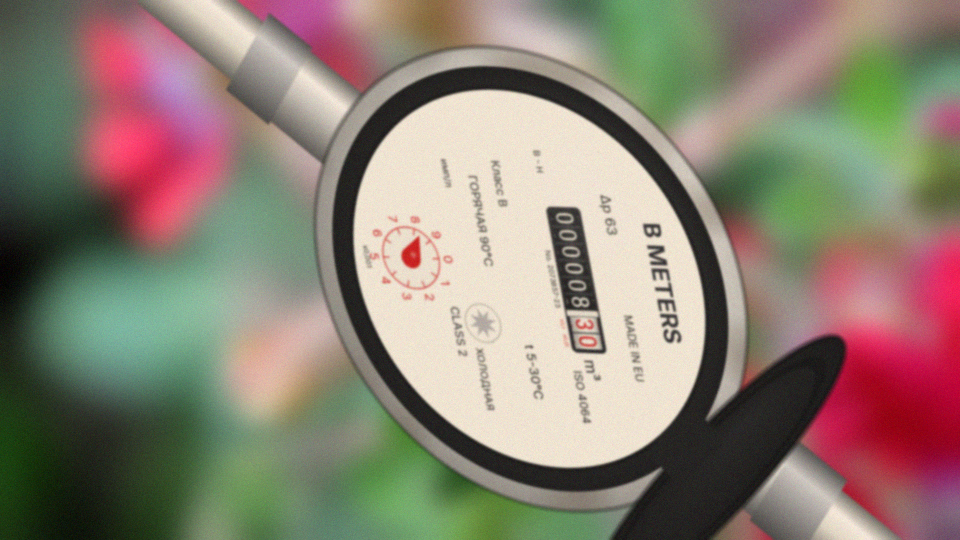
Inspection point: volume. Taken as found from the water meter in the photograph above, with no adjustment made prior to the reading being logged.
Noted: 8.308 m³
